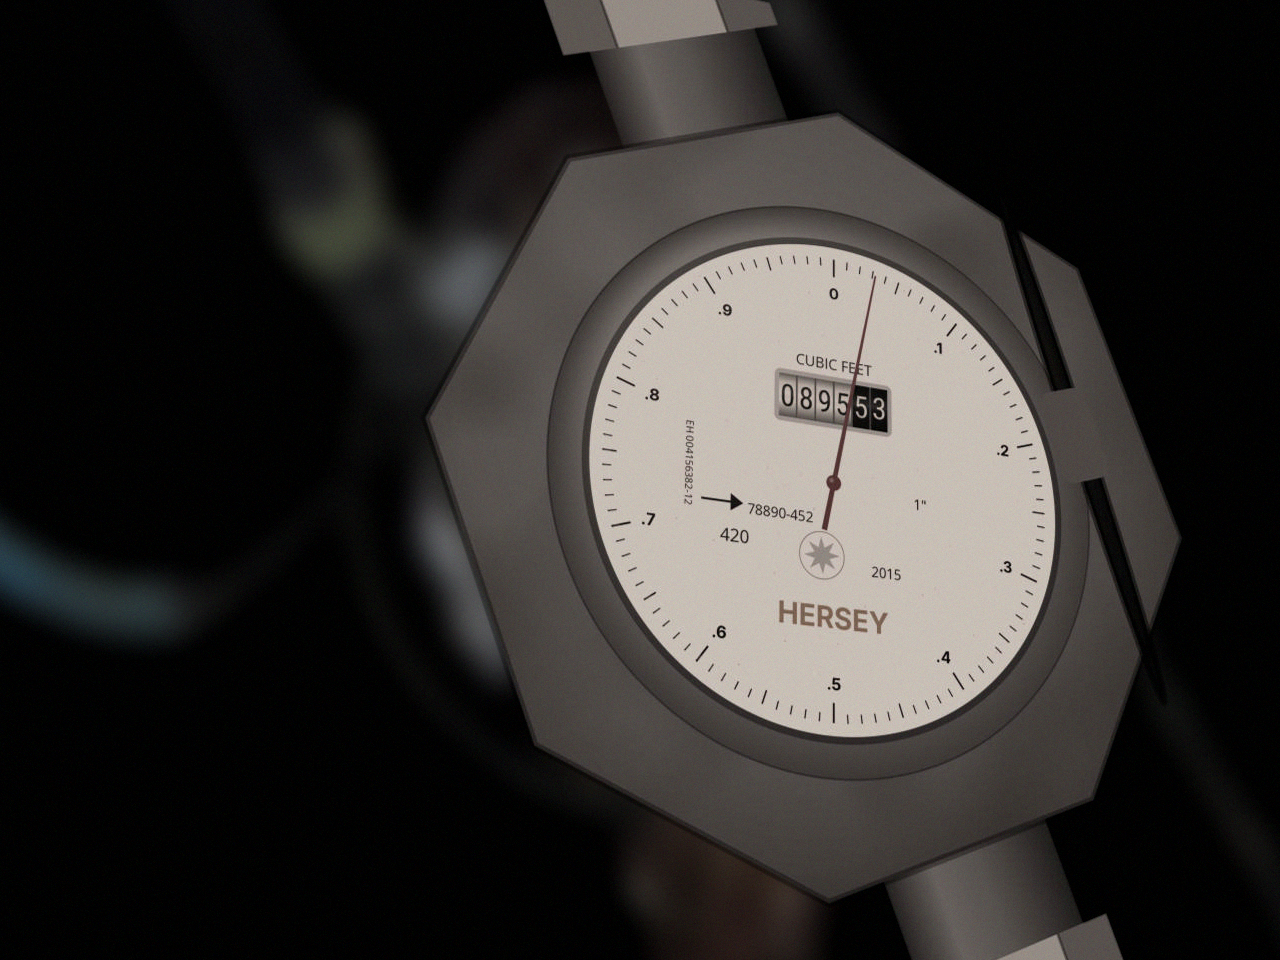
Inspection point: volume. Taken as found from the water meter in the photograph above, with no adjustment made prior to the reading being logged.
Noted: 89553.03 ft³
